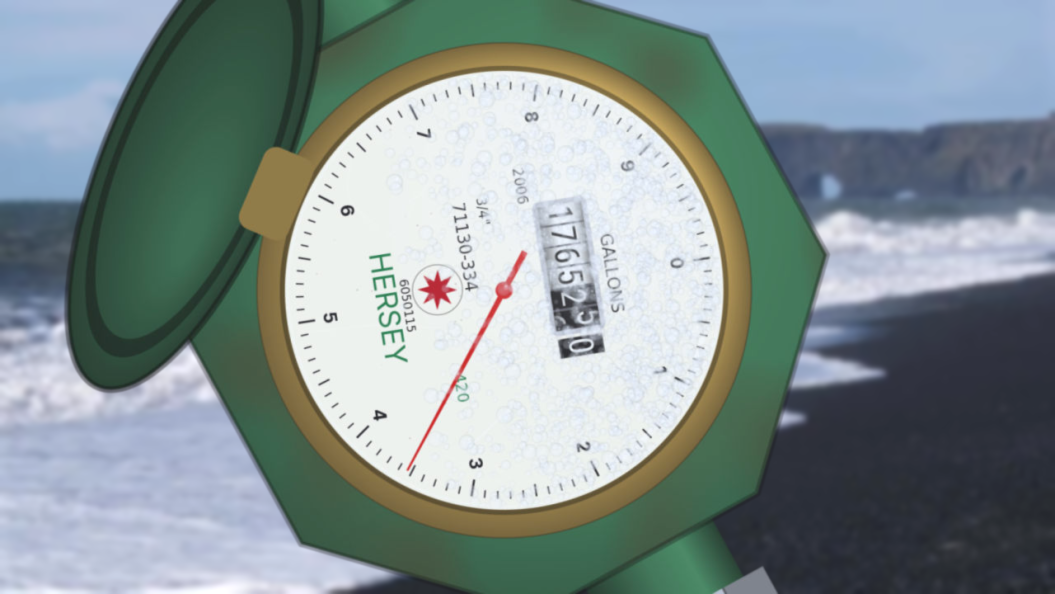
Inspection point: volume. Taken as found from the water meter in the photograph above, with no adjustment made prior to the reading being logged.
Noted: 1765253.5 gal
